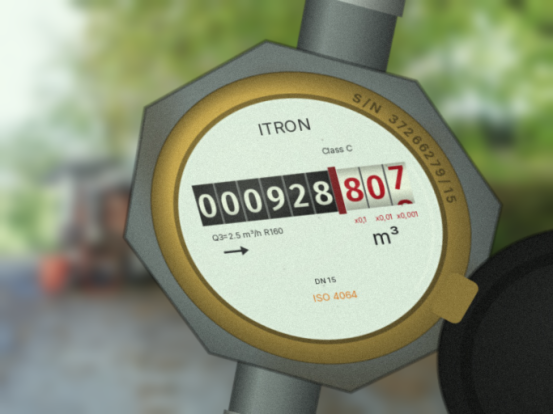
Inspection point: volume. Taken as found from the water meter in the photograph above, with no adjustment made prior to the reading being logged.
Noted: 928.807 m³
